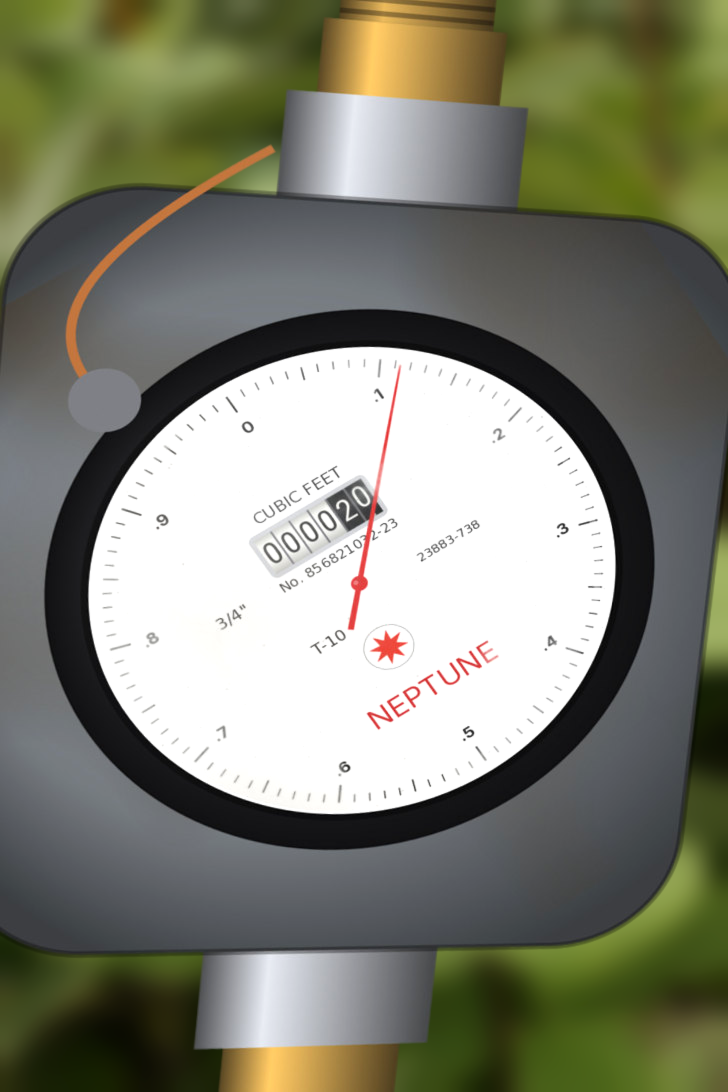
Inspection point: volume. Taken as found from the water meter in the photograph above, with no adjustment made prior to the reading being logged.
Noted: 20.11 ft³
